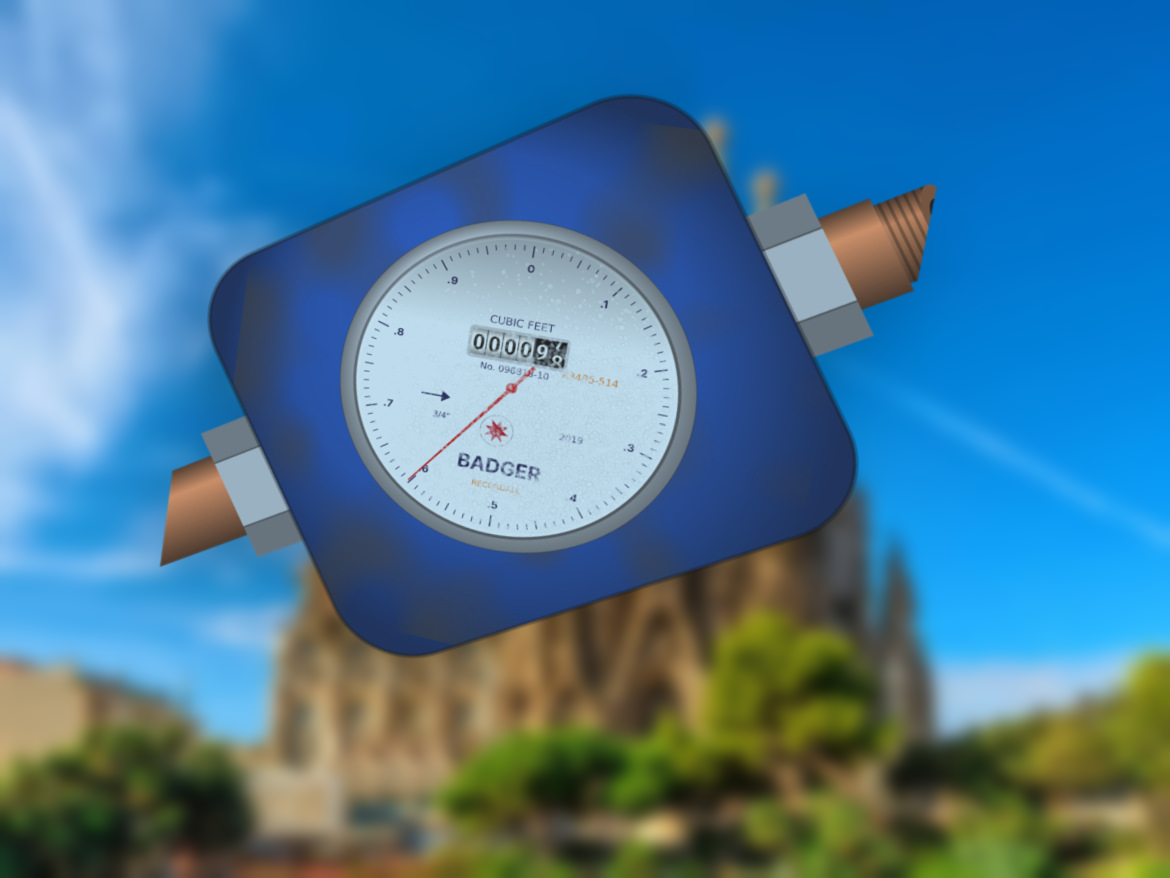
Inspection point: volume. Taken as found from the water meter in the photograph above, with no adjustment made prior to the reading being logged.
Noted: 97.60 ft³
